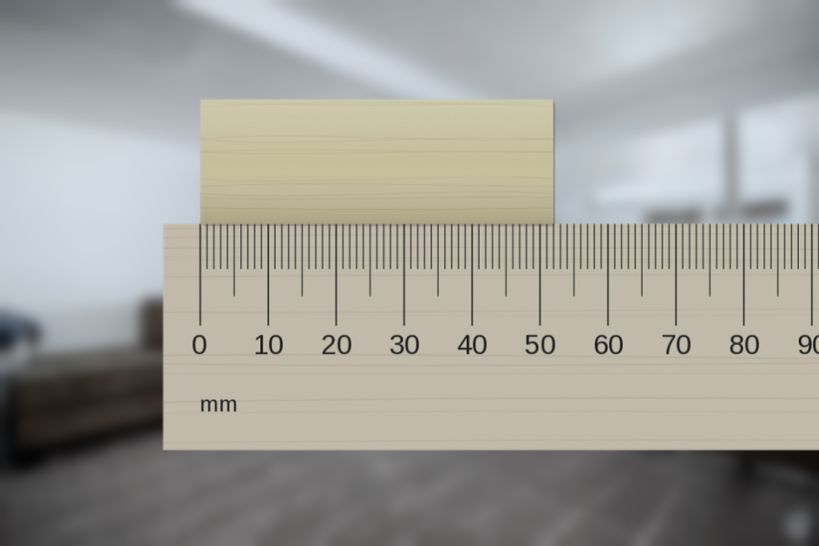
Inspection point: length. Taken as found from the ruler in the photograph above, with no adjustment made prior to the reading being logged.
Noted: 52 mm
